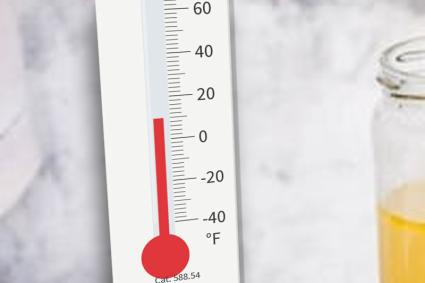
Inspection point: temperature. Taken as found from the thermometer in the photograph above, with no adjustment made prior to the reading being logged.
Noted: 10 °F
